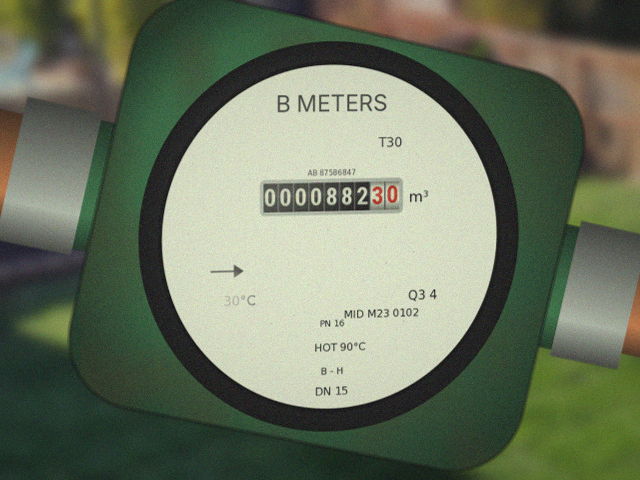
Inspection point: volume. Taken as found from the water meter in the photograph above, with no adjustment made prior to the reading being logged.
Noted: 882.30 m³
